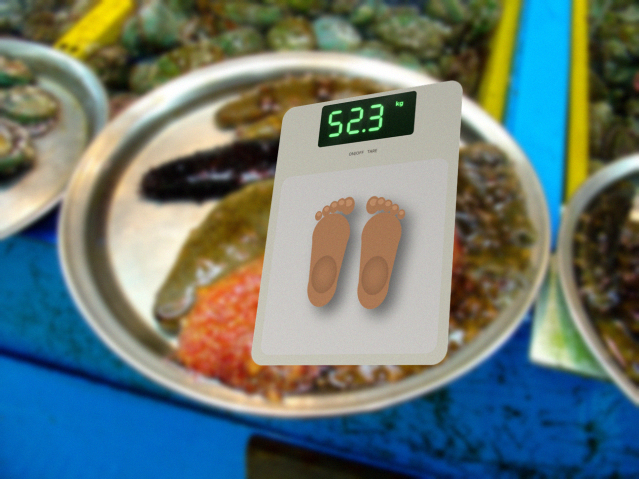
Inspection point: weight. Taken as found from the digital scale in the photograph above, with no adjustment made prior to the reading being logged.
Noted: 52.3 kg
